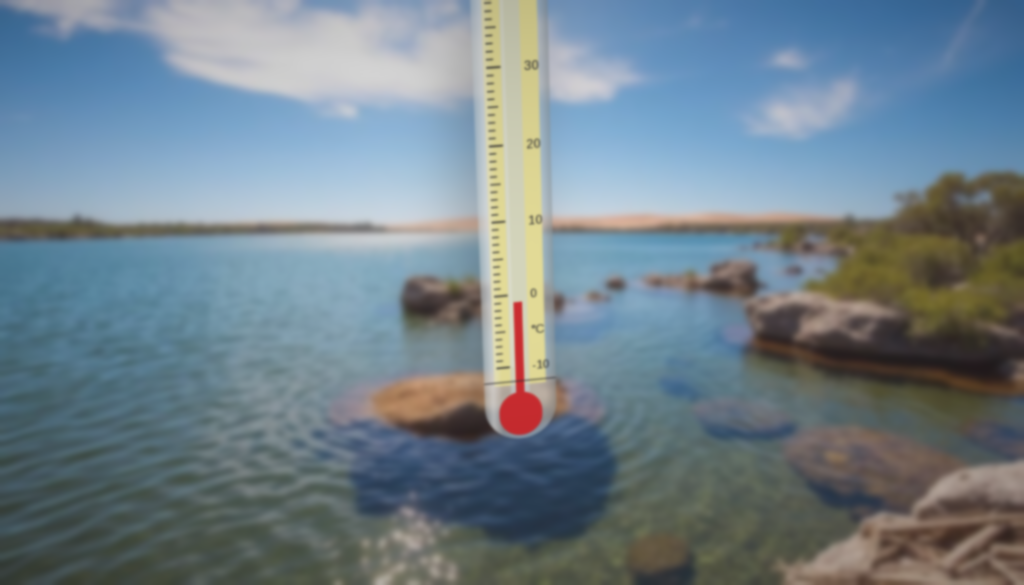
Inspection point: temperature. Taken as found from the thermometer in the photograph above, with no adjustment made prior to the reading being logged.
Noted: -1 °C
